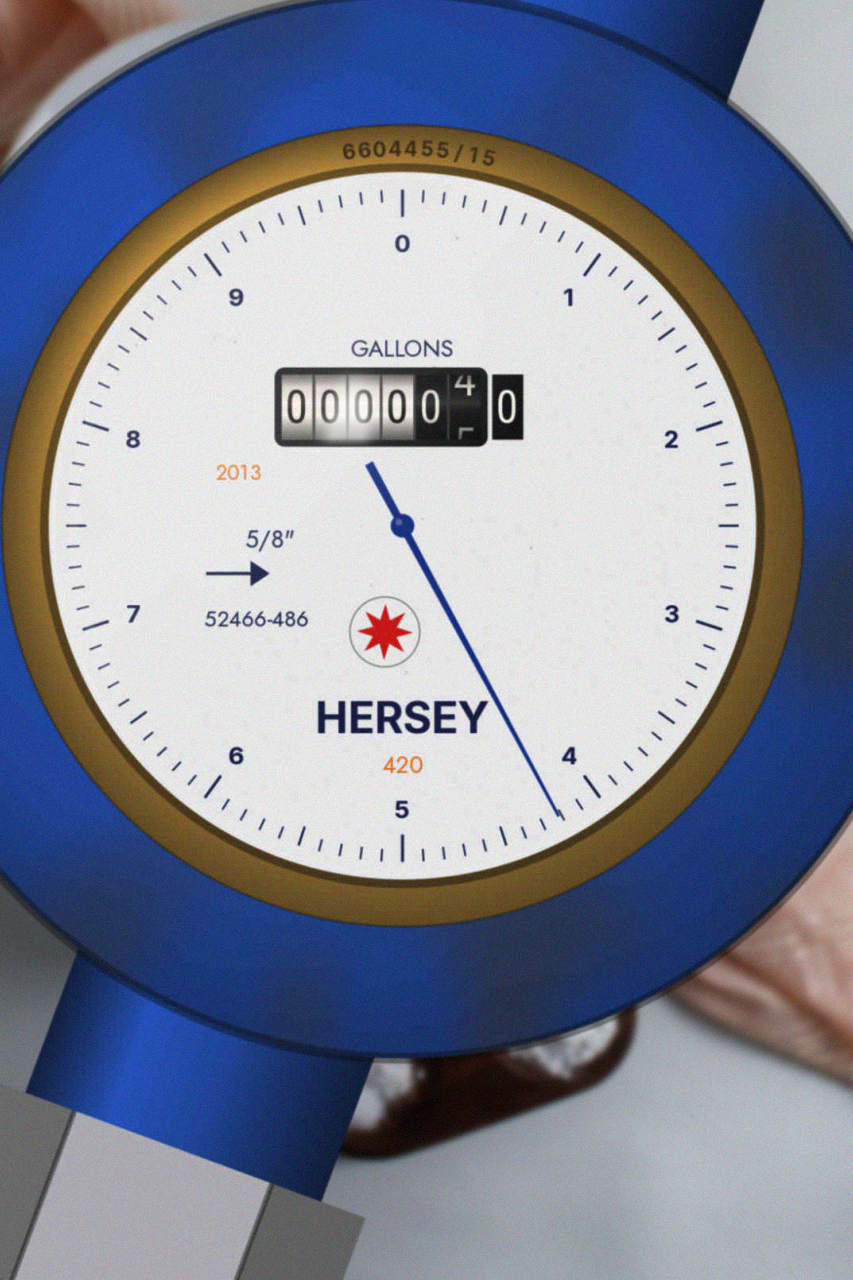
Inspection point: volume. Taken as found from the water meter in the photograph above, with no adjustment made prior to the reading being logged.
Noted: 44.2 gal
